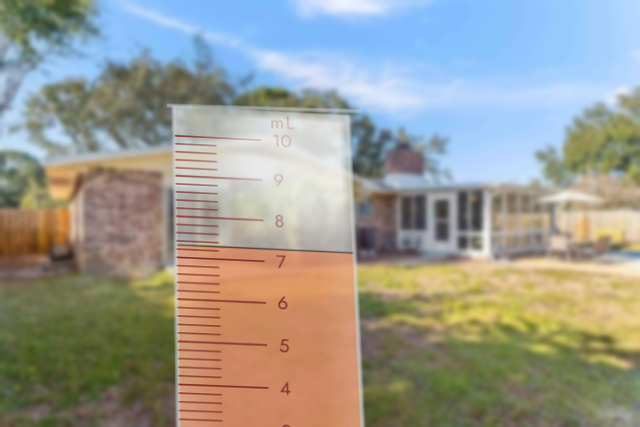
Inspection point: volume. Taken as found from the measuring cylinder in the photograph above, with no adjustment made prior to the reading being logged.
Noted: 7.3 mL
